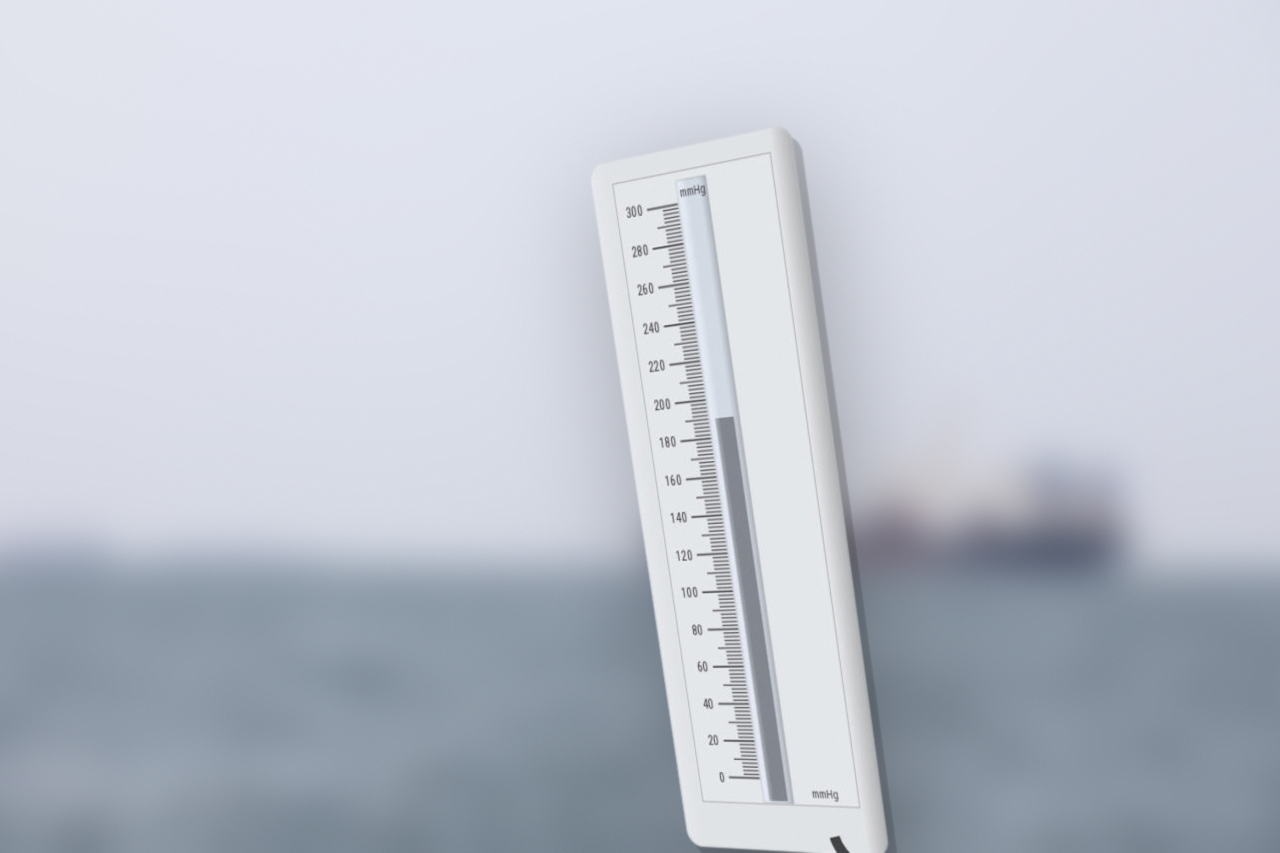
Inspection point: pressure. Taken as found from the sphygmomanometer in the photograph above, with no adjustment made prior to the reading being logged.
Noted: 190 mmHg
